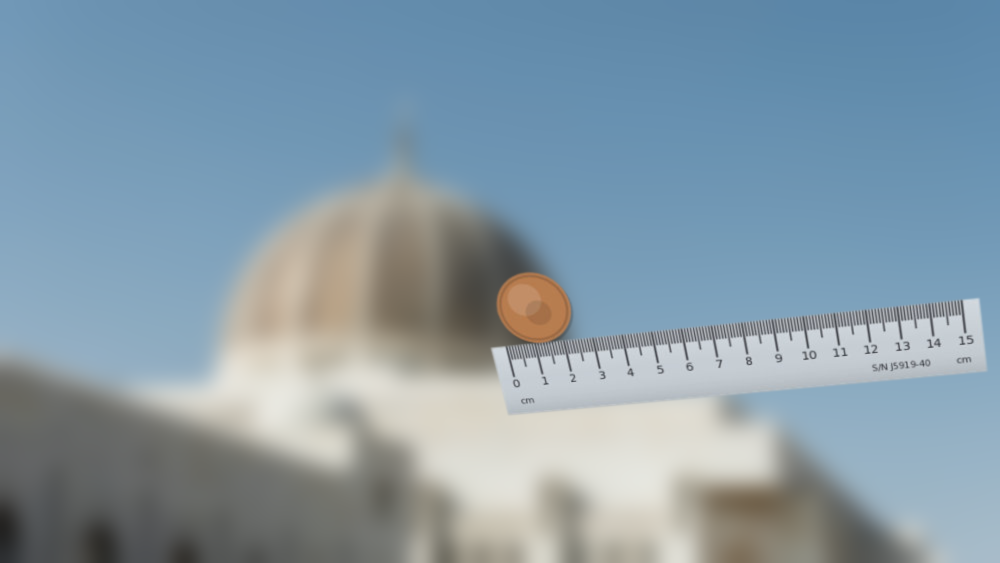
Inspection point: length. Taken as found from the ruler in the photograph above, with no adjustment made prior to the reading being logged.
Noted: 2.5 cm
